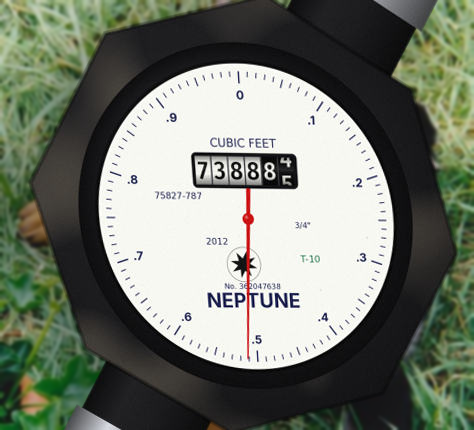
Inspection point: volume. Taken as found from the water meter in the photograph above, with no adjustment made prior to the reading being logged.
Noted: 738884.51 ft³
